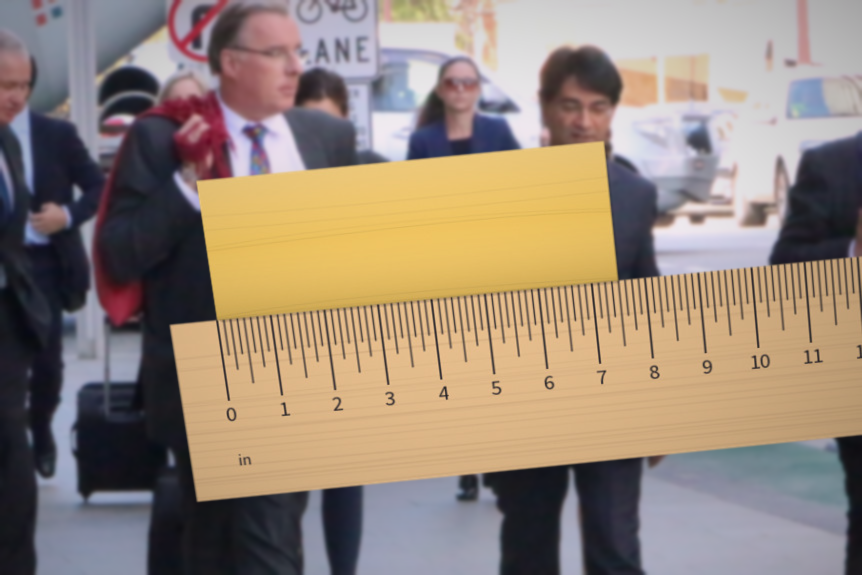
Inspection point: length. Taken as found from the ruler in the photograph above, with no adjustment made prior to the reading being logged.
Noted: 7.5 in
